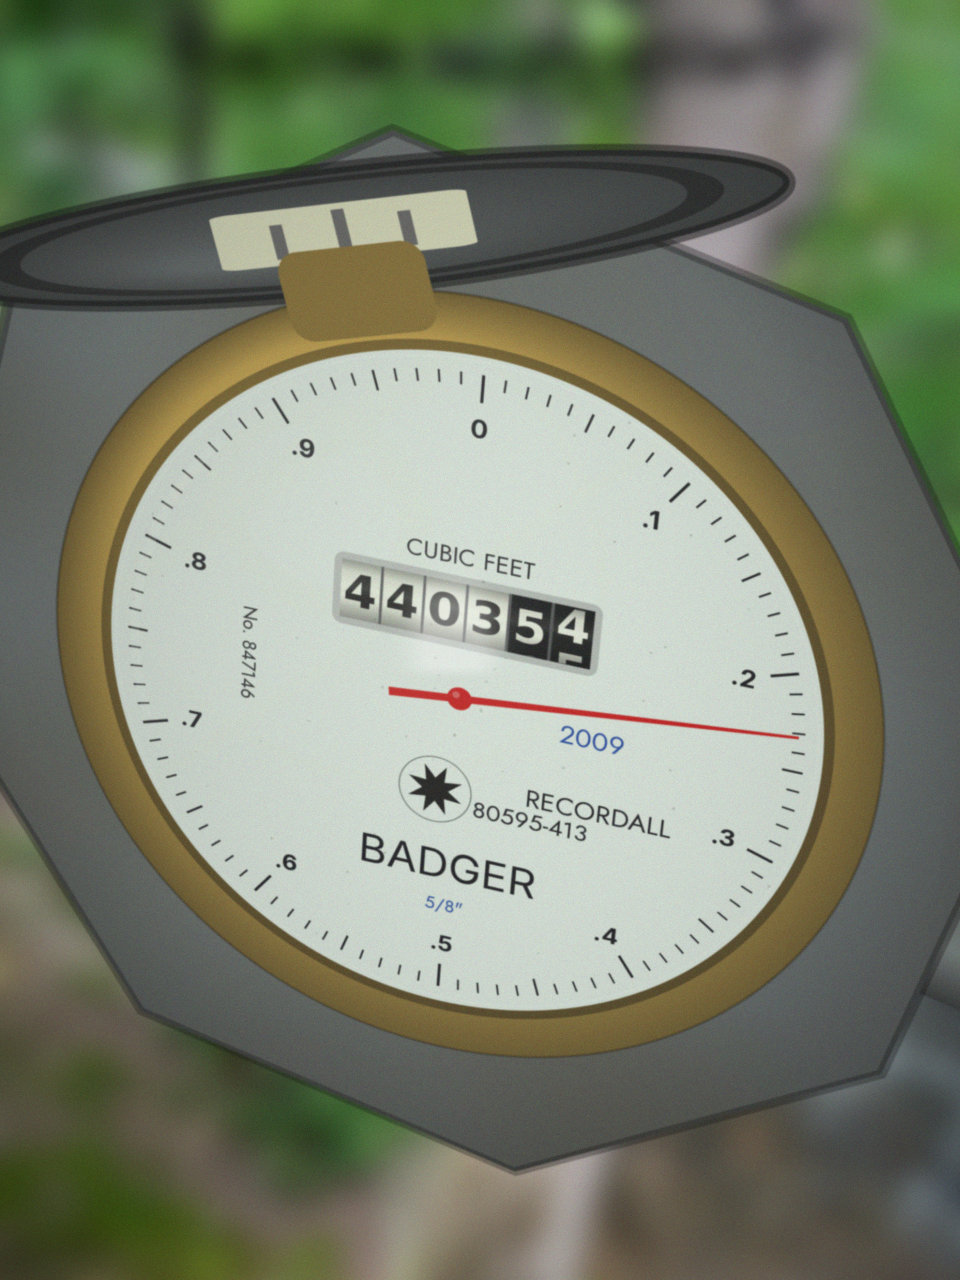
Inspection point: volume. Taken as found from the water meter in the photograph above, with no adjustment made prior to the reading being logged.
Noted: 440354.23 ft³
